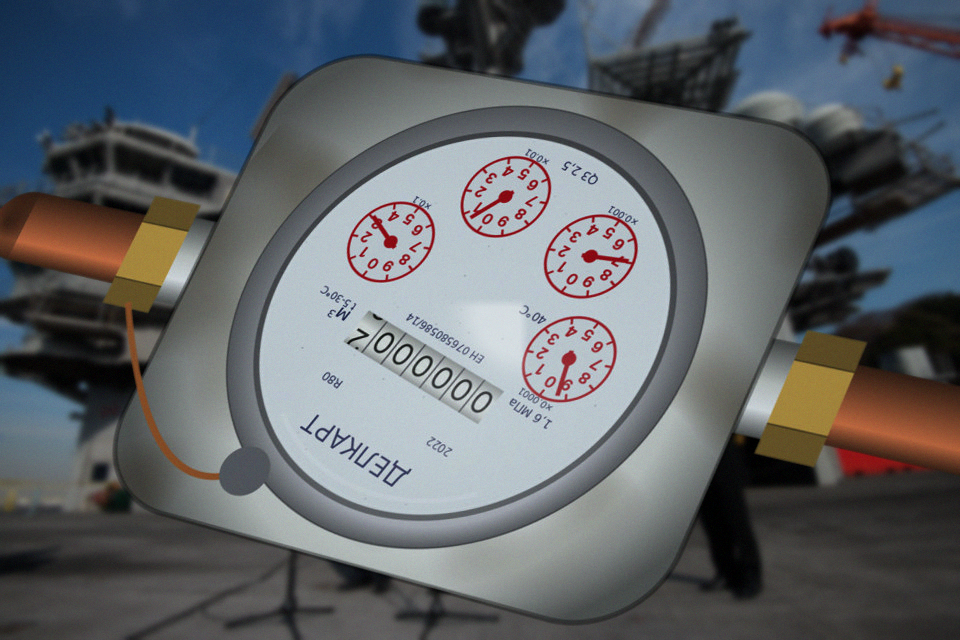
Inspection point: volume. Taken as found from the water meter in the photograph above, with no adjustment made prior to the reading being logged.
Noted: 2.3069 m³
